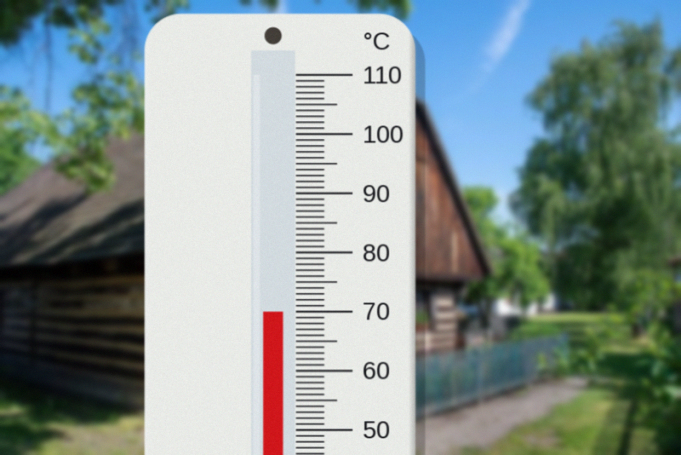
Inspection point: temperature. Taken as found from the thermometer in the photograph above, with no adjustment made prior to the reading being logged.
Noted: 70 °C
